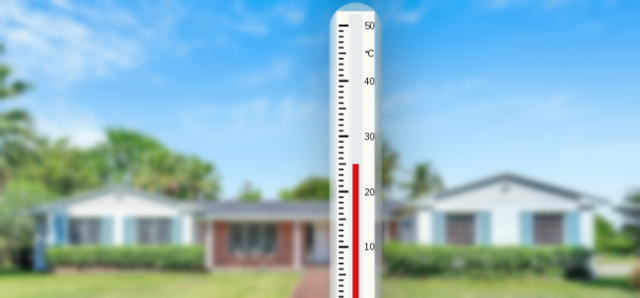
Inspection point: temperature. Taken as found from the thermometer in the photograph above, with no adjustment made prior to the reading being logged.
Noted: 25 °C
